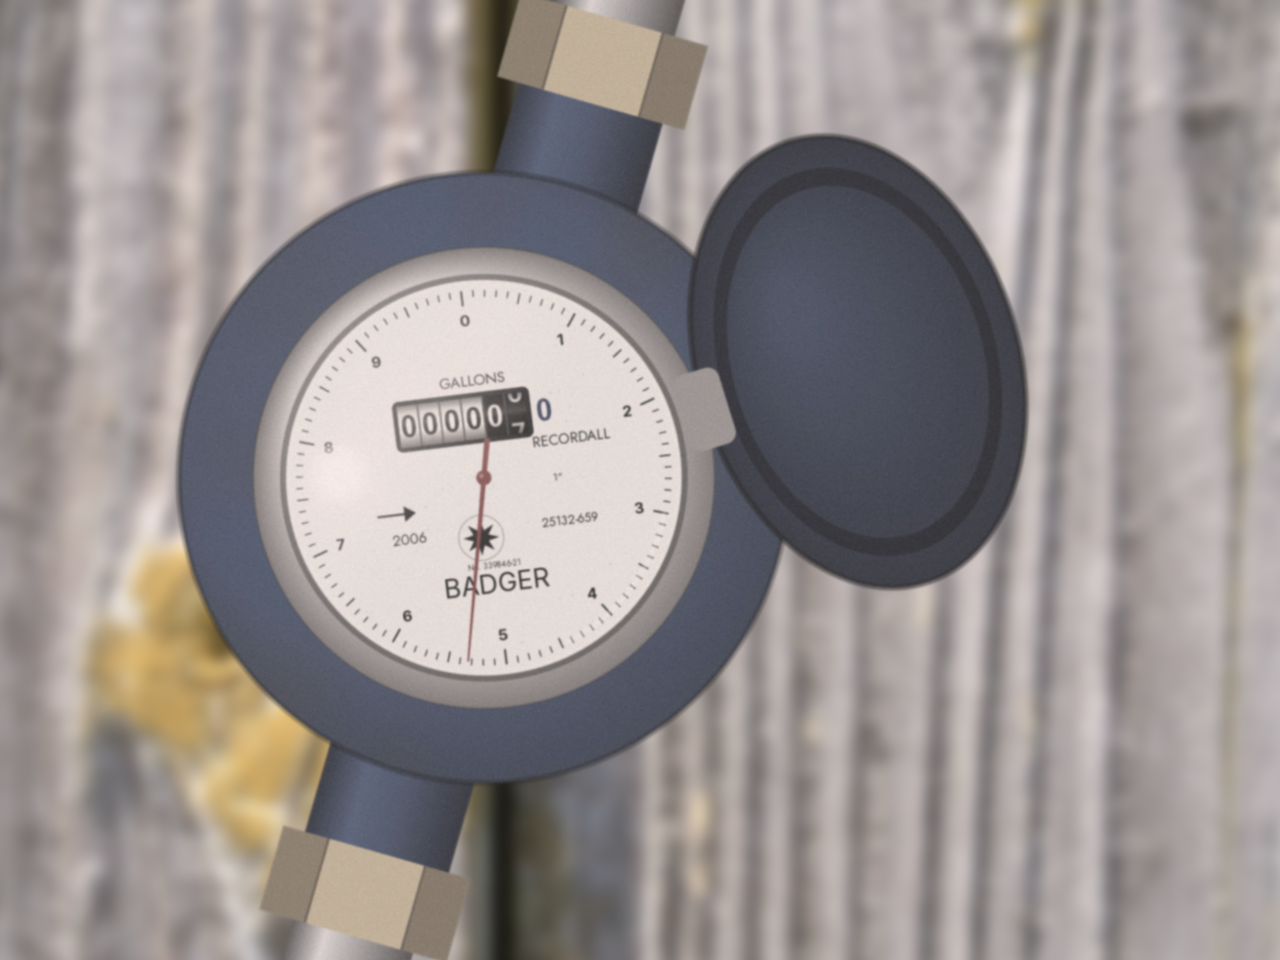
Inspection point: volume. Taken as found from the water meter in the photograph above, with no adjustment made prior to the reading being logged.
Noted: 65.3 gal
